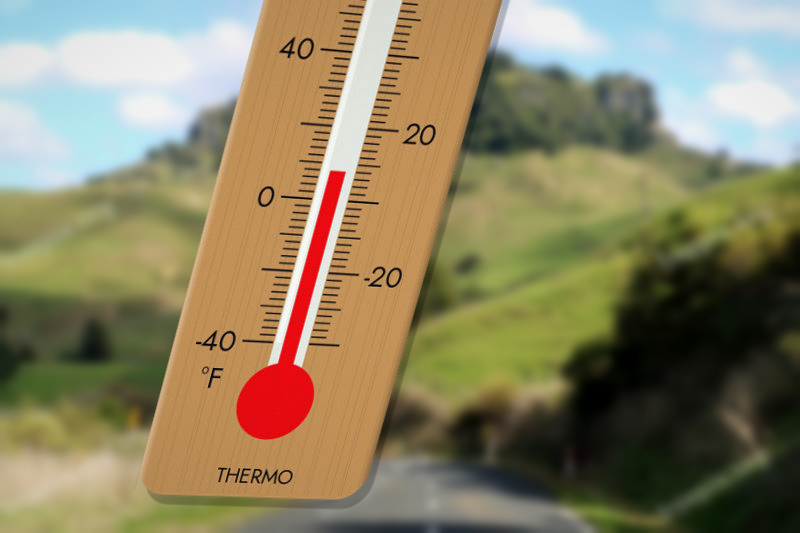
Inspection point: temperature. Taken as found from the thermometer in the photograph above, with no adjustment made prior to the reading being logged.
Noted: 8 °F
